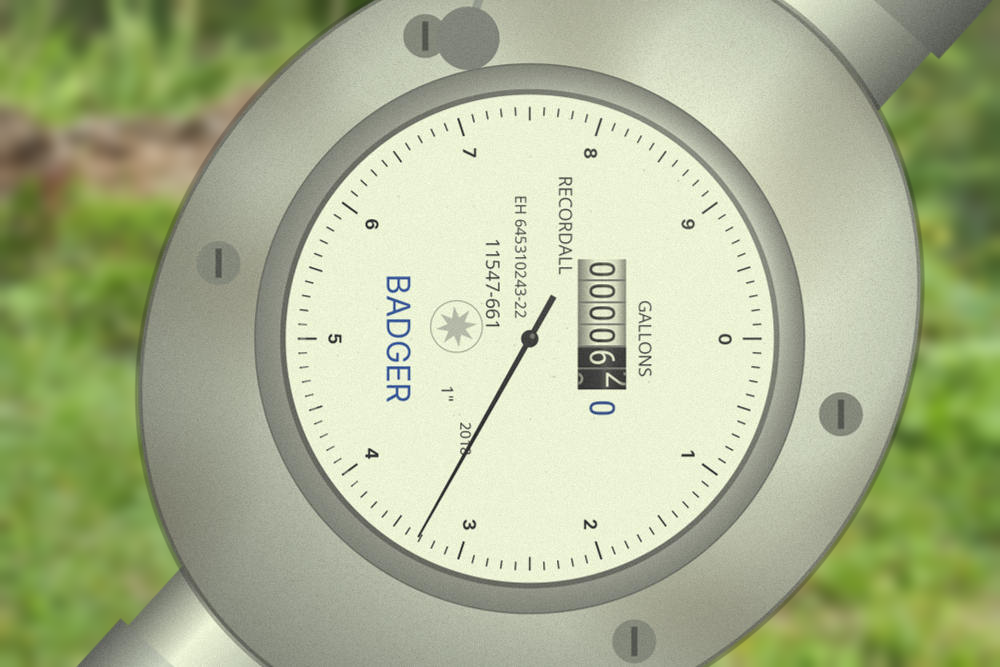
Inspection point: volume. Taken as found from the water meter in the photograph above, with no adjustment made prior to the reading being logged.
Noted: 623.3 gal
